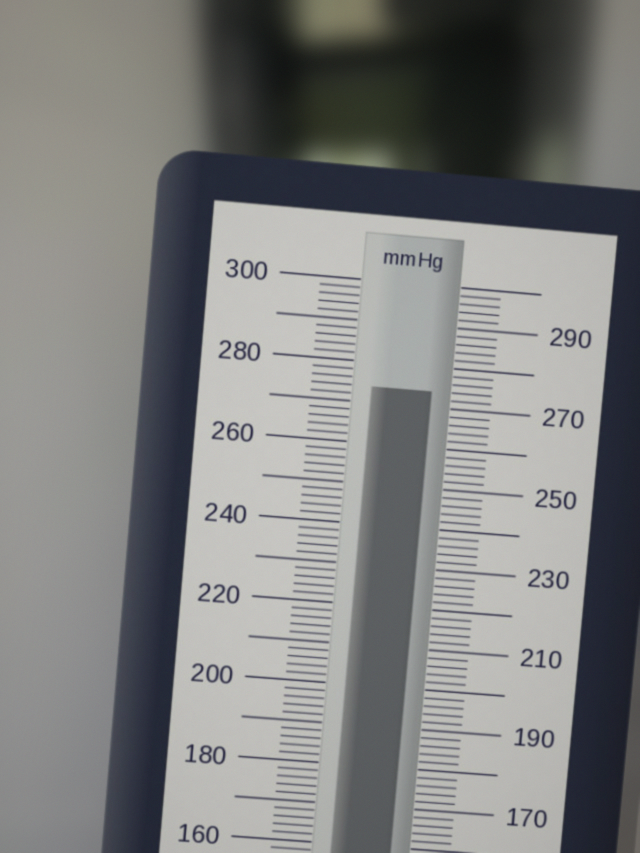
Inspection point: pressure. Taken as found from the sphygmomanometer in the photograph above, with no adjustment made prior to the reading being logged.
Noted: 274 mmHg
